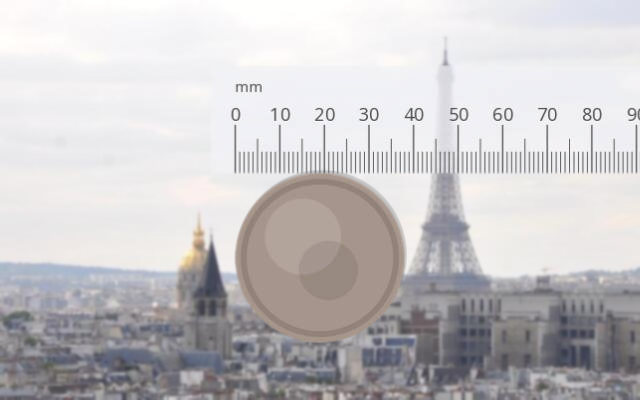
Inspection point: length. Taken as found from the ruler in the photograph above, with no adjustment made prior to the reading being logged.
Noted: 38 mm
